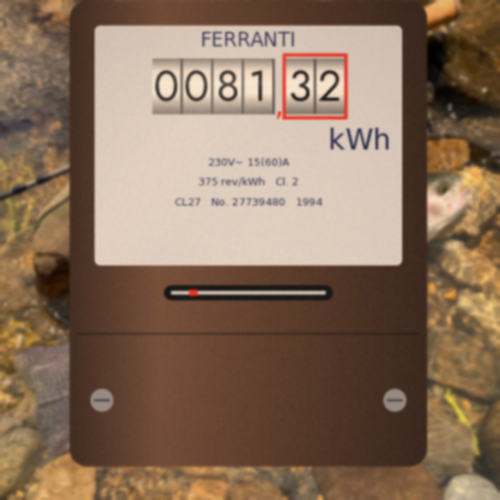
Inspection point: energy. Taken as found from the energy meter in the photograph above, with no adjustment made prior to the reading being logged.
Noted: 81.32 kWh
